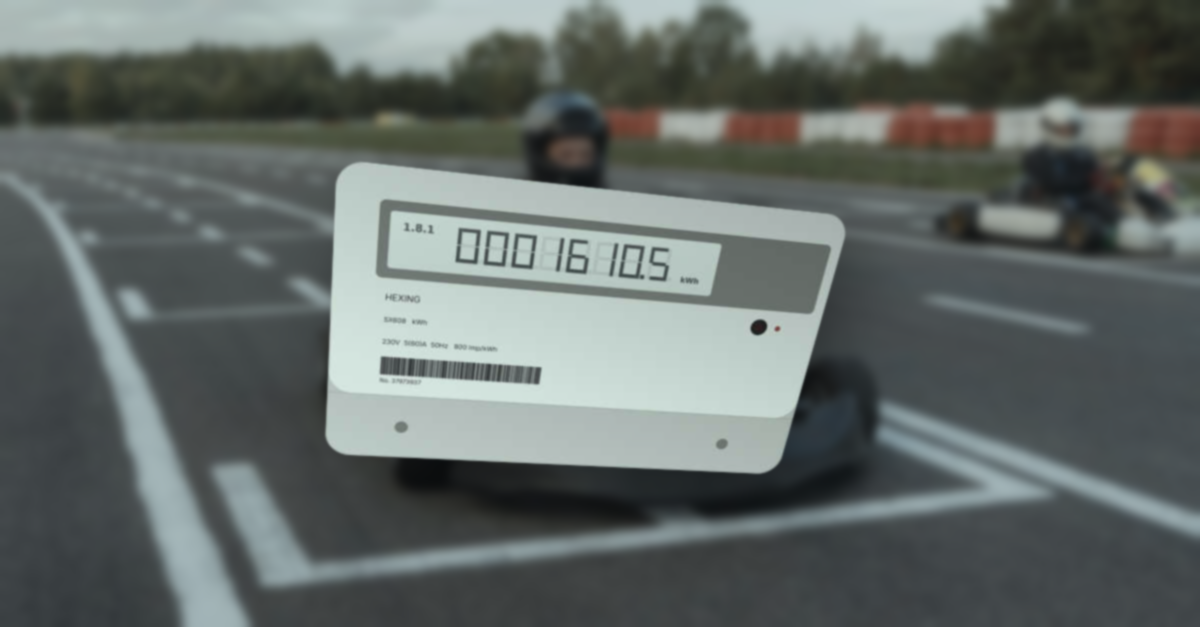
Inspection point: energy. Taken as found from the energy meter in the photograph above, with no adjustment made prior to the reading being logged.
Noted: 1610.5 kWh
